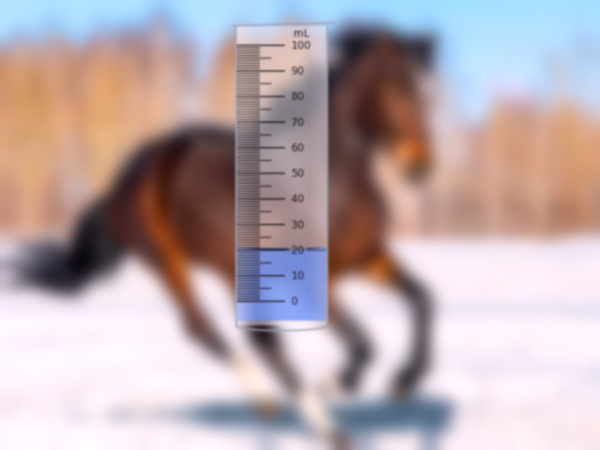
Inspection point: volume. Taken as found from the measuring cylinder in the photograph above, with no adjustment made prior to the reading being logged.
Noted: 20 mL
